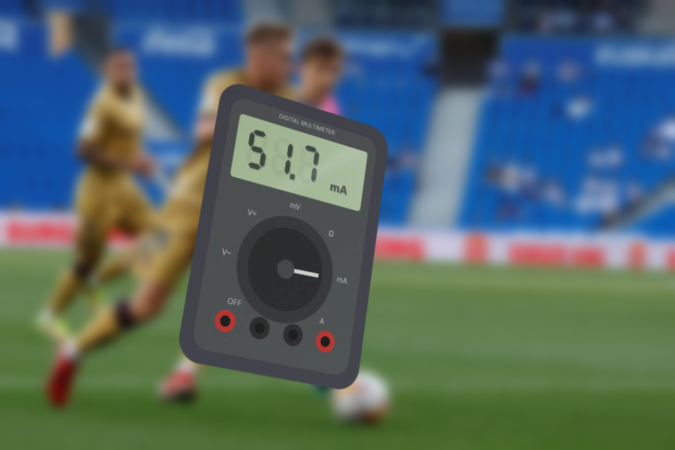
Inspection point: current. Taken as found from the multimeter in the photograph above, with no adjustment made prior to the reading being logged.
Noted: 51.7 mA
